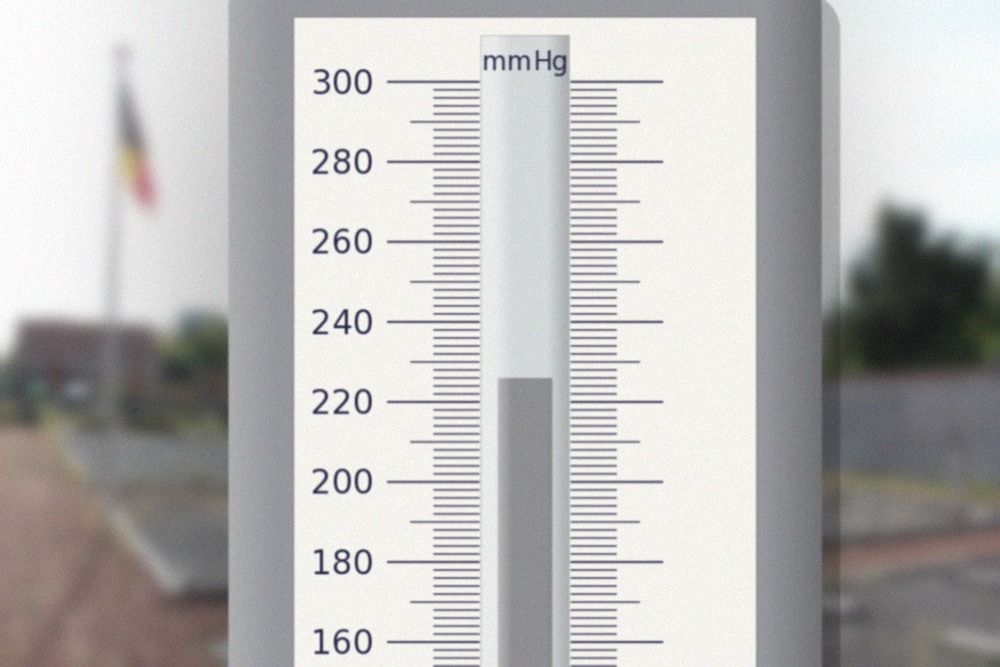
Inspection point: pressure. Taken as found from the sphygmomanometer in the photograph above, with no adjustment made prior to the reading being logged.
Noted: 226 mmHg
